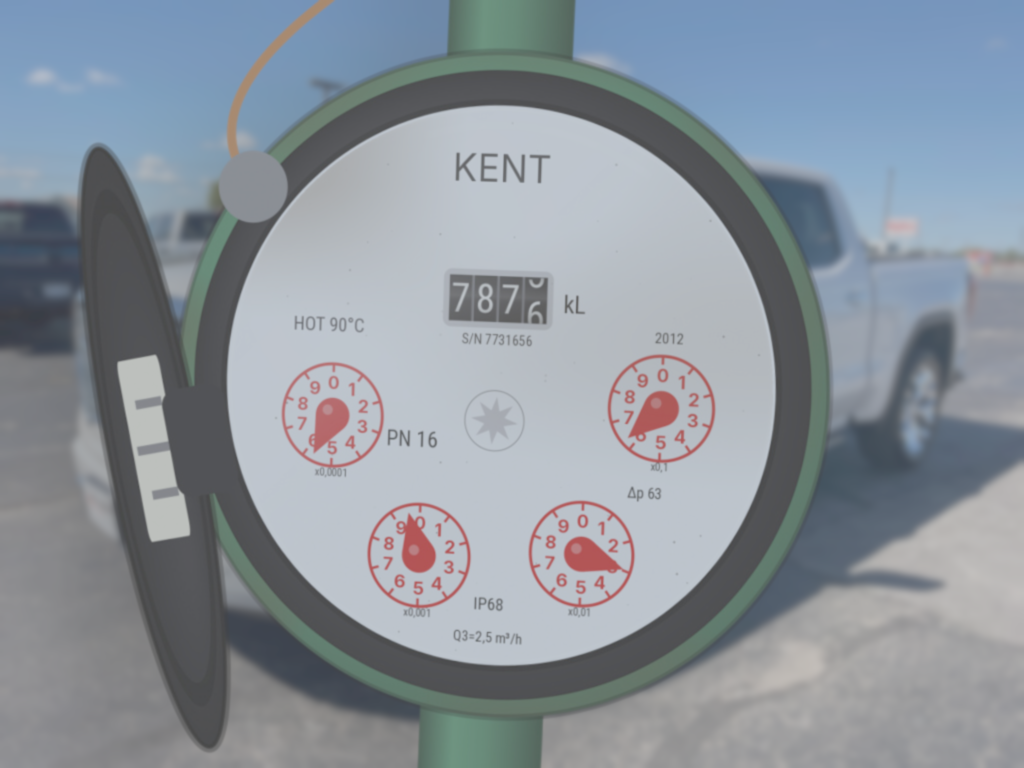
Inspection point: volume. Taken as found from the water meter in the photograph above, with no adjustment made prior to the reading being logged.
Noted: 7875.6295 kL
